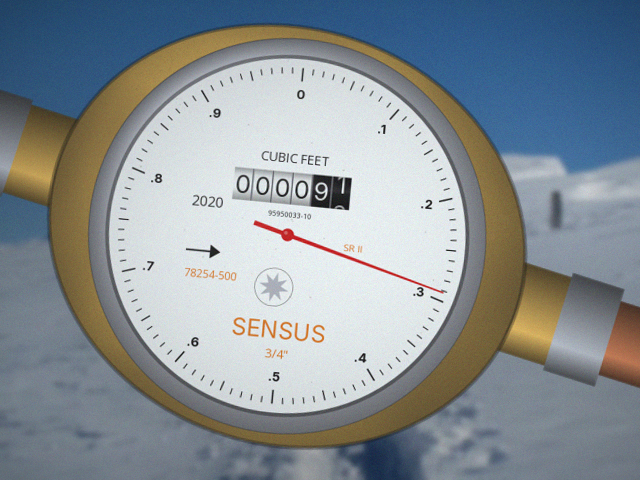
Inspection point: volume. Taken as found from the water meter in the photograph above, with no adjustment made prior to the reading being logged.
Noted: 91.29 ft³
